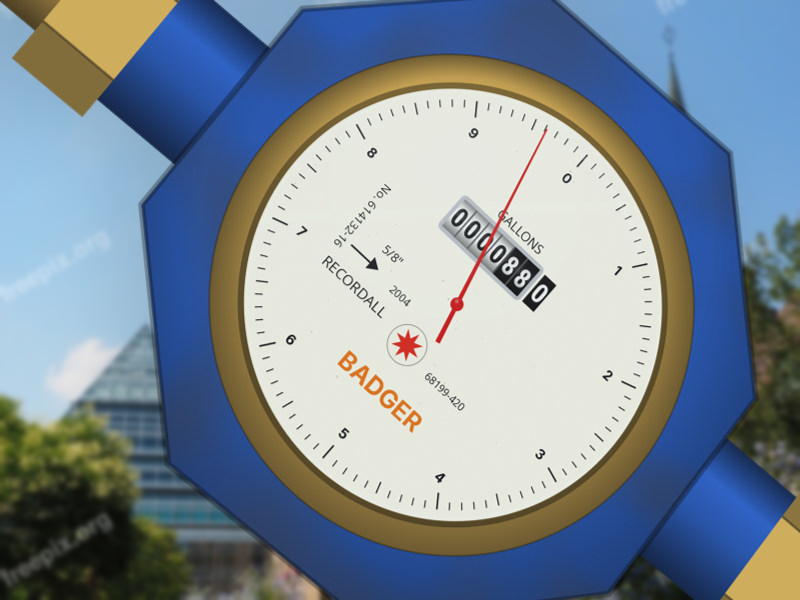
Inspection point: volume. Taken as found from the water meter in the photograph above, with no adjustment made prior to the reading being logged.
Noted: 879.6 gal
